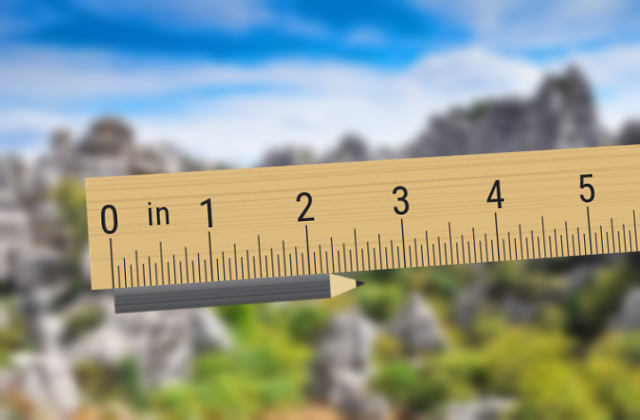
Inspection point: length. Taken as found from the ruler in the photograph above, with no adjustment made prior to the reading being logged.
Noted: 2.5625 in
